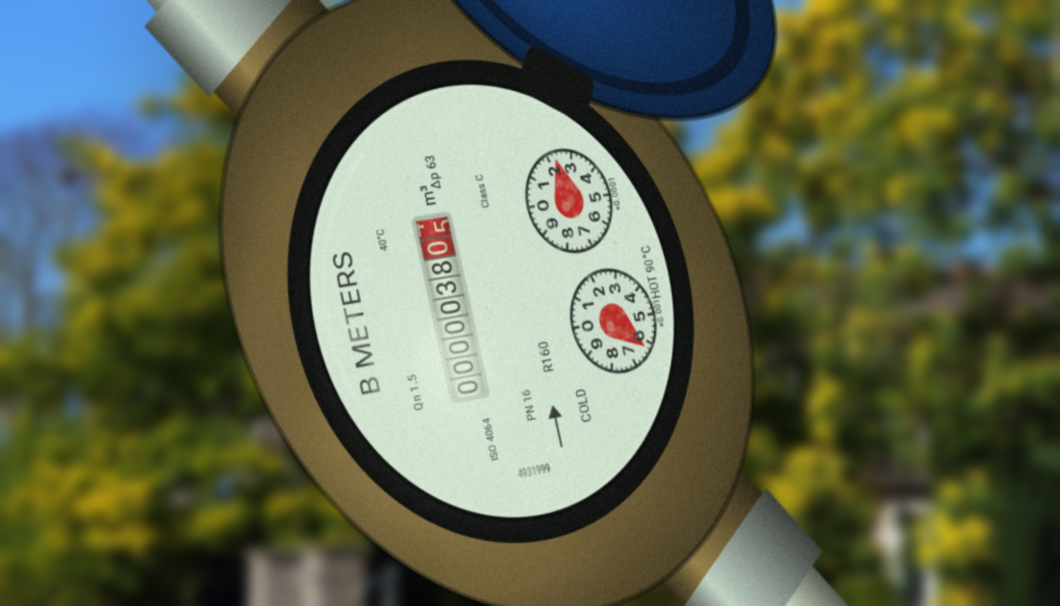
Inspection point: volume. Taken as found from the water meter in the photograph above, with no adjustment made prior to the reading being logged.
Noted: 38.0462 m³
